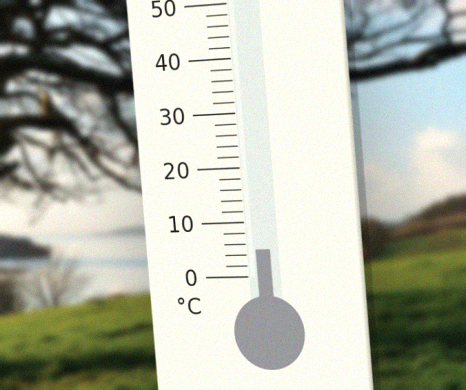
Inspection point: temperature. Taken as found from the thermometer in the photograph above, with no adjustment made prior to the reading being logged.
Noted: 5 °C
